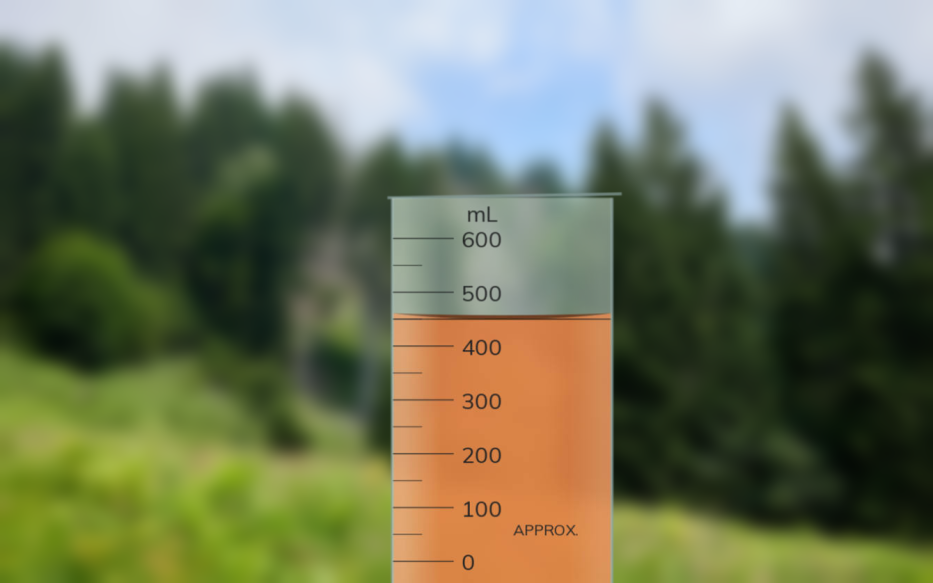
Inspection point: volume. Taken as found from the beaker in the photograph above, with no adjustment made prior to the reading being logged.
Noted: 450 mL
